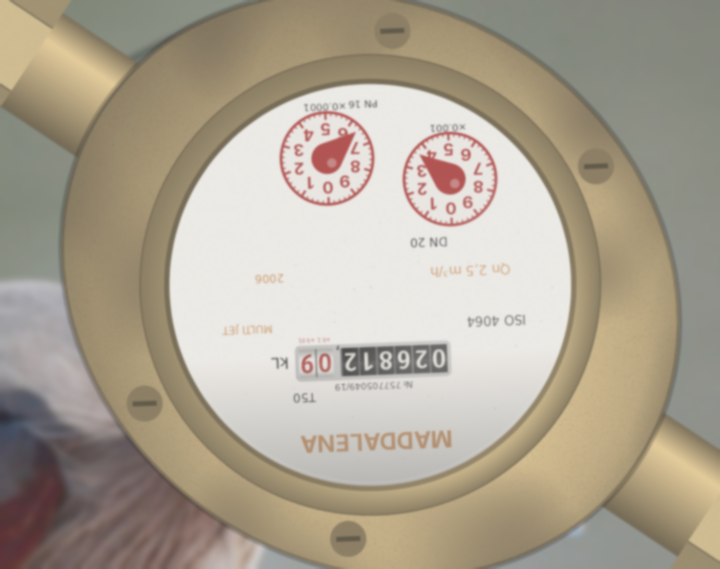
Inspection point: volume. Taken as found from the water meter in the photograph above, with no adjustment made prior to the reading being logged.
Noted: 26812.0936 kL
